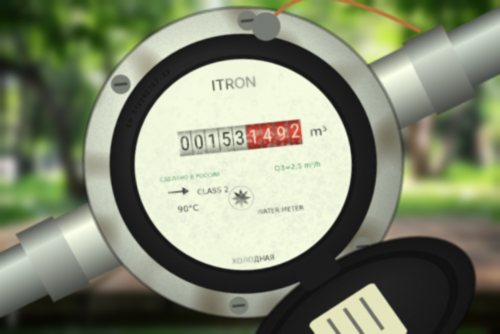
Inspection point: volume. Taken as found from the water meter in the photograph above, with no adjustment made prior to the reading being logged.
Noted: 153.1492 m³
